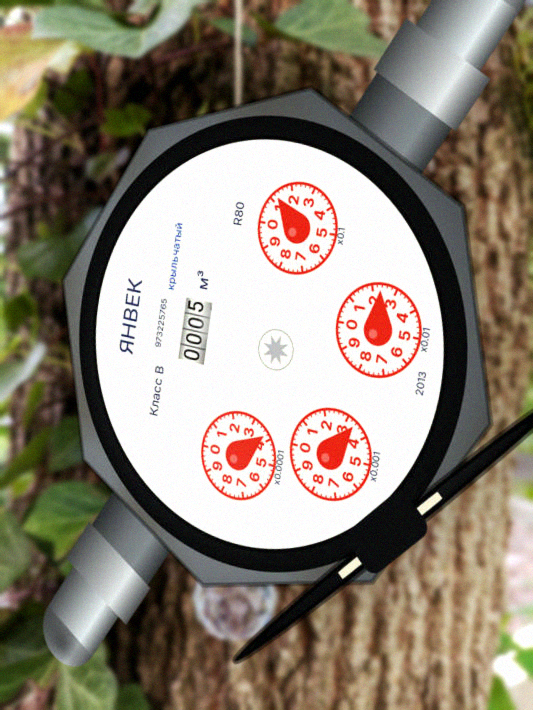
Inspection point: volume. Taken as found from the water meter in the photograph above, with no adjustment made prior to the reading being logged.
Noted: 5.1233 m³
